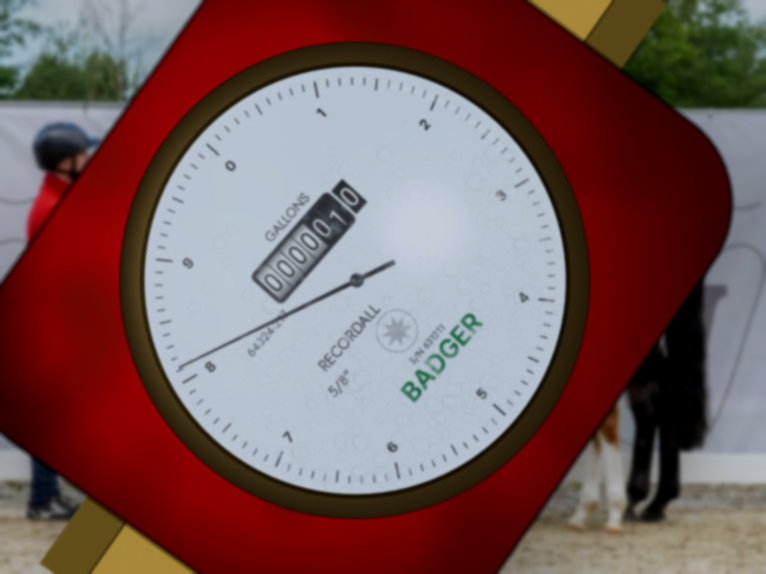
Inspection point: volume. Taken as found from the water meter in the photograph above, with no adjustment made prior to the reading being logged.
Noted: 8.1 gal
